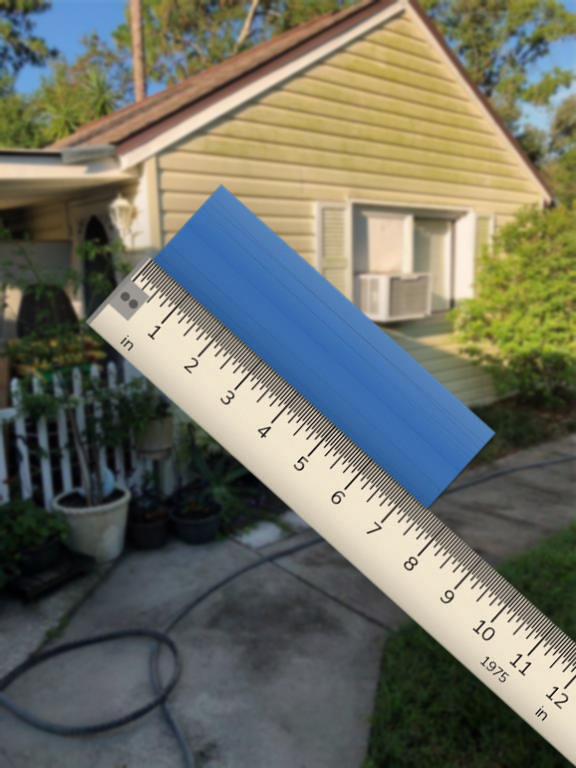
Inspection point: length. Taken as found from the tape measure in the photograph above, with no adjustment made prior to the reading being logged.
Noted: 7.5 in
